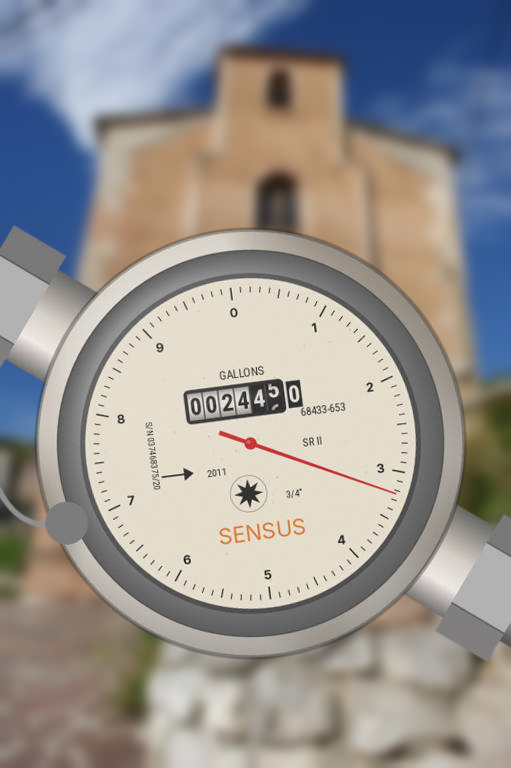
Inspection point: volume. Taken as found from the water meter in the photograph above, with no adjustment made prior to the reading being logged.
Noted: 24453.2 gal
